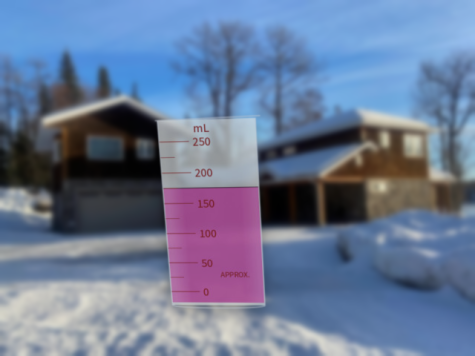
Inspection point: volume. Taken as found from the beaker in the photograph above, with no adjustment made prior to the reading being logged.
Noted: 175 mL
